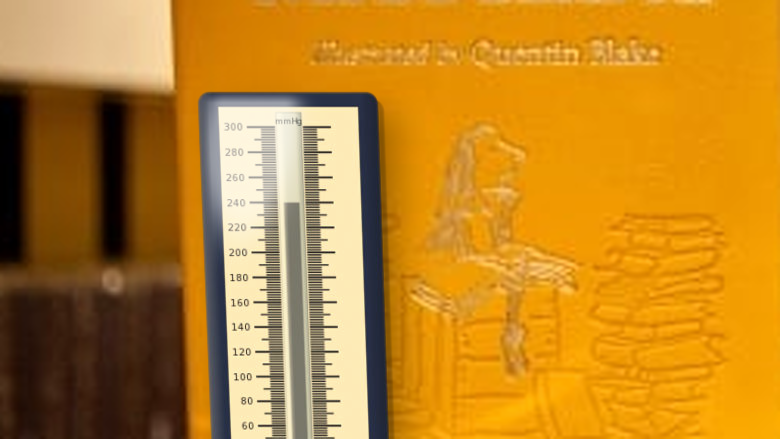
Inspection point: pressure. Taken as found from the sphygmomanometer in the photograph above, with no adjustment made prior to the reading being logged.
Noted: 240 mmHg
